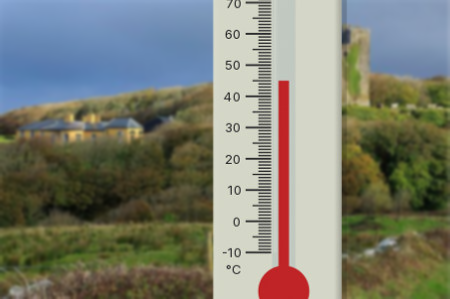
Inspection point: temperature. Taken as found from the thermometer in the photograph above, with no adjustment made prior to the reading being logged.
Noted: 45 °C
